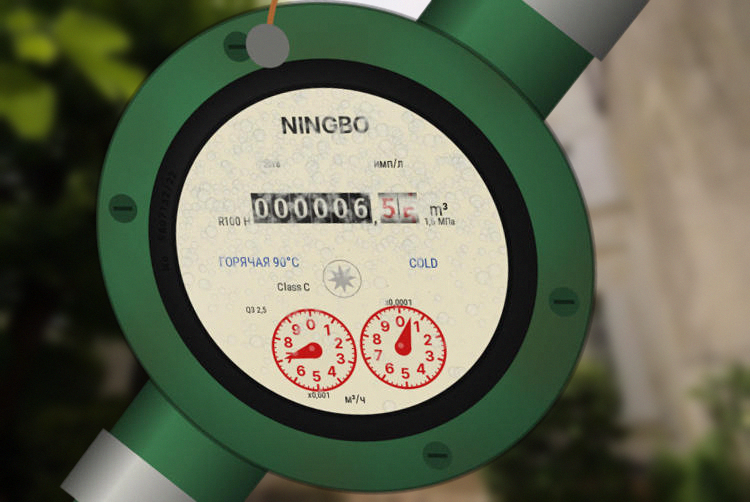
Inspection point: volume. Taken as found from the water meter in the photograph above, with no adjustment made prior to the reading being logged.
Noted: 6.5470 m³
